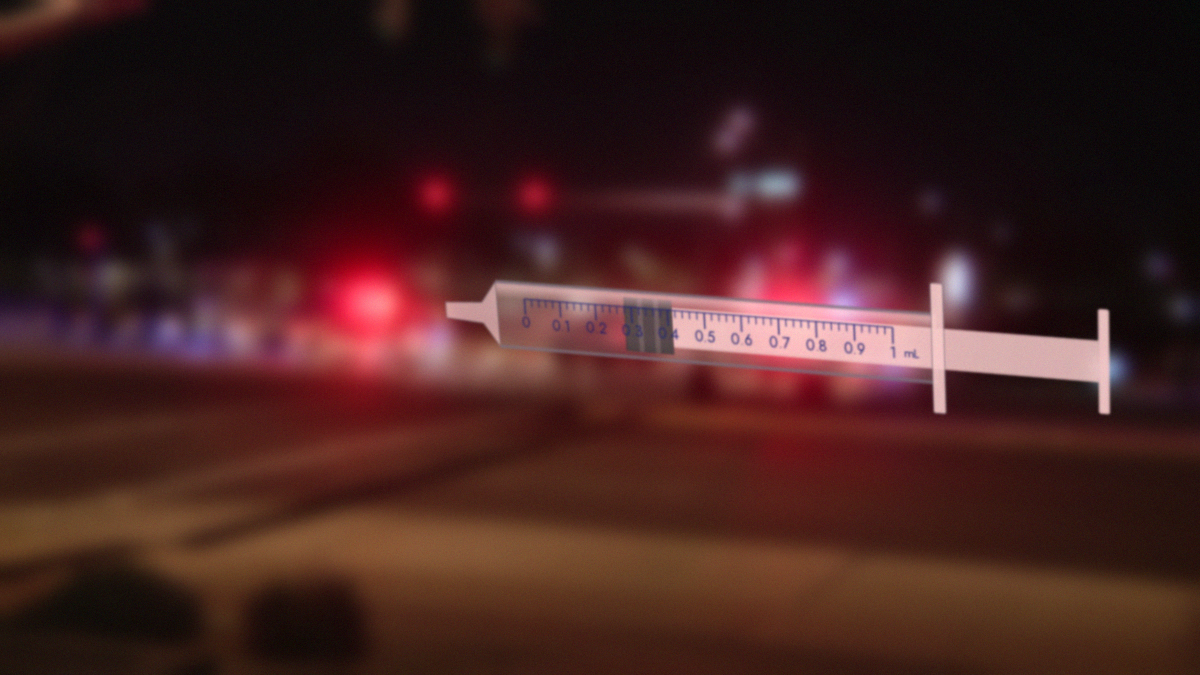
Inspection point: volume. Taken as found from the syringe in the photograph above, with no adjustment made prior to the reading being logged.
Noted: 0.28 mL
